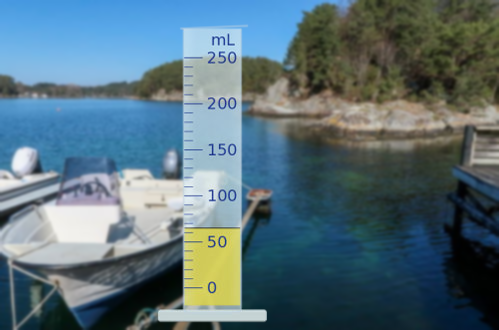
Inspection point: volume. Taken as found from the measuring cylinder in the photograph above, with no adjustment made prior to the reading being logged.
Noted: 65 mL
